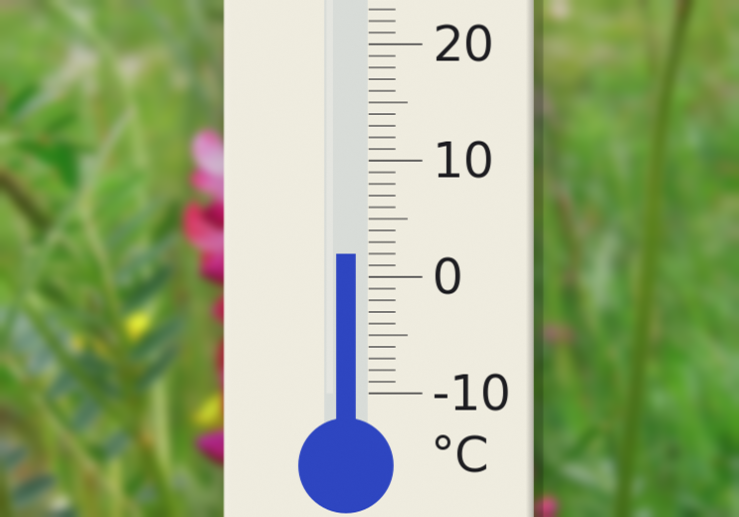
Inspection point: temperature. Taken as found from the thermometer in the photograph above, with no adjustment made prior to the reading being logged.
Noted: 2 °C
